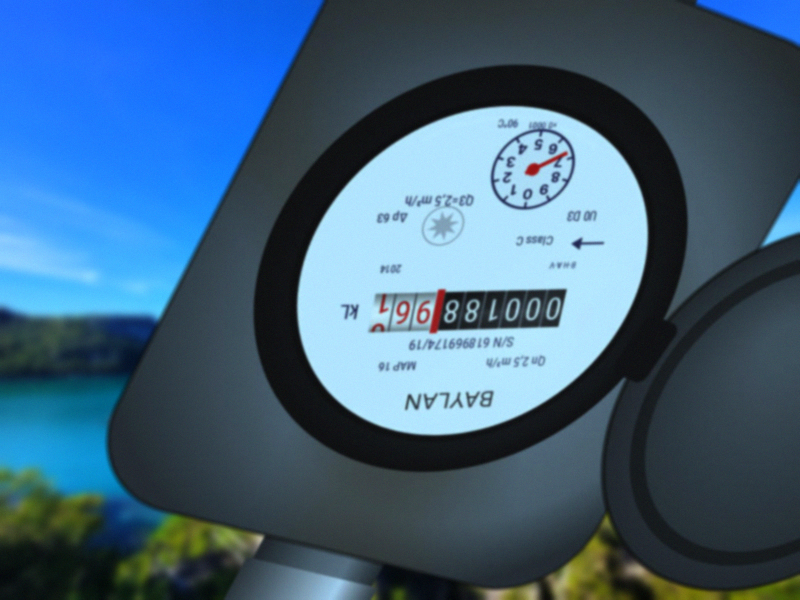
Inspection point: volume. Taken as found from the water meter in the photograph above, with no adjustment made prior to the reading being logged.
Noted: 188.9606 kL
